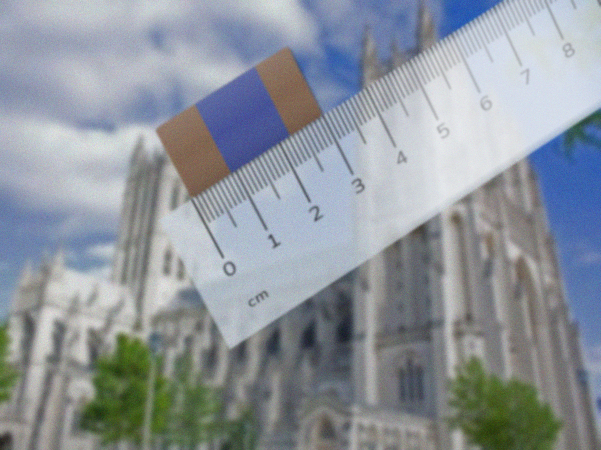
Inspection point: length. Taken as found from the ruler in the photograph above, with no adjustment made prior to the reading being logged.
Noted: 3 cm
